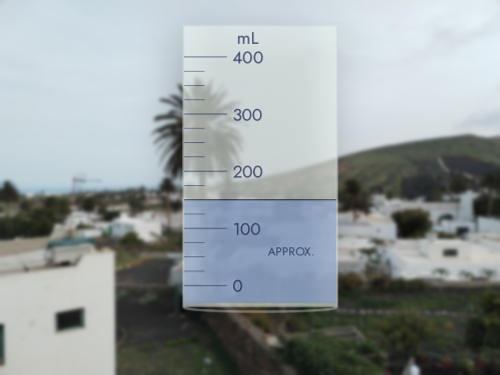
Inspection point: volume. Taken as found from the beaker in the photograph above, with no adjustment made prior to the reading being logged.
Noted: 150 mL
